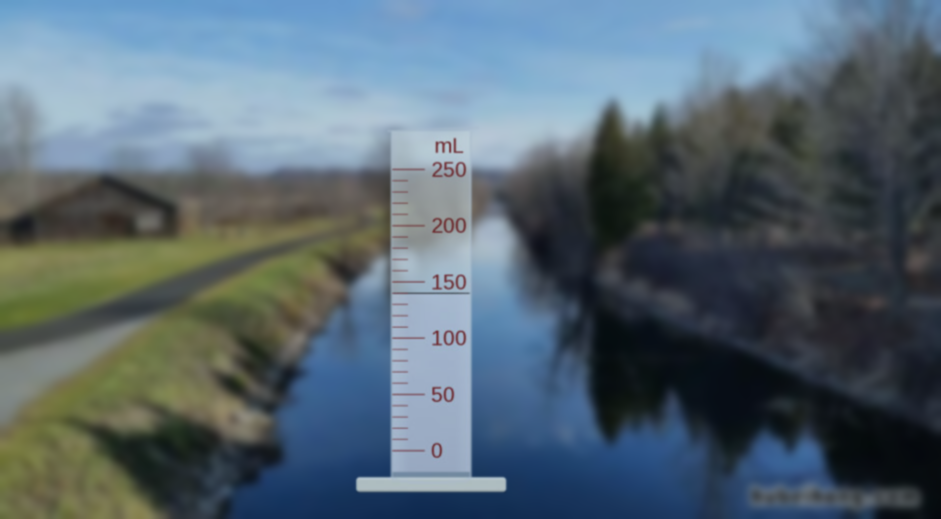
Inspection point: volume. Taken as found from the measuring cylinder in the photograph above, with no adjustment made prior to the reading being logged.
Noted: 140 mL
